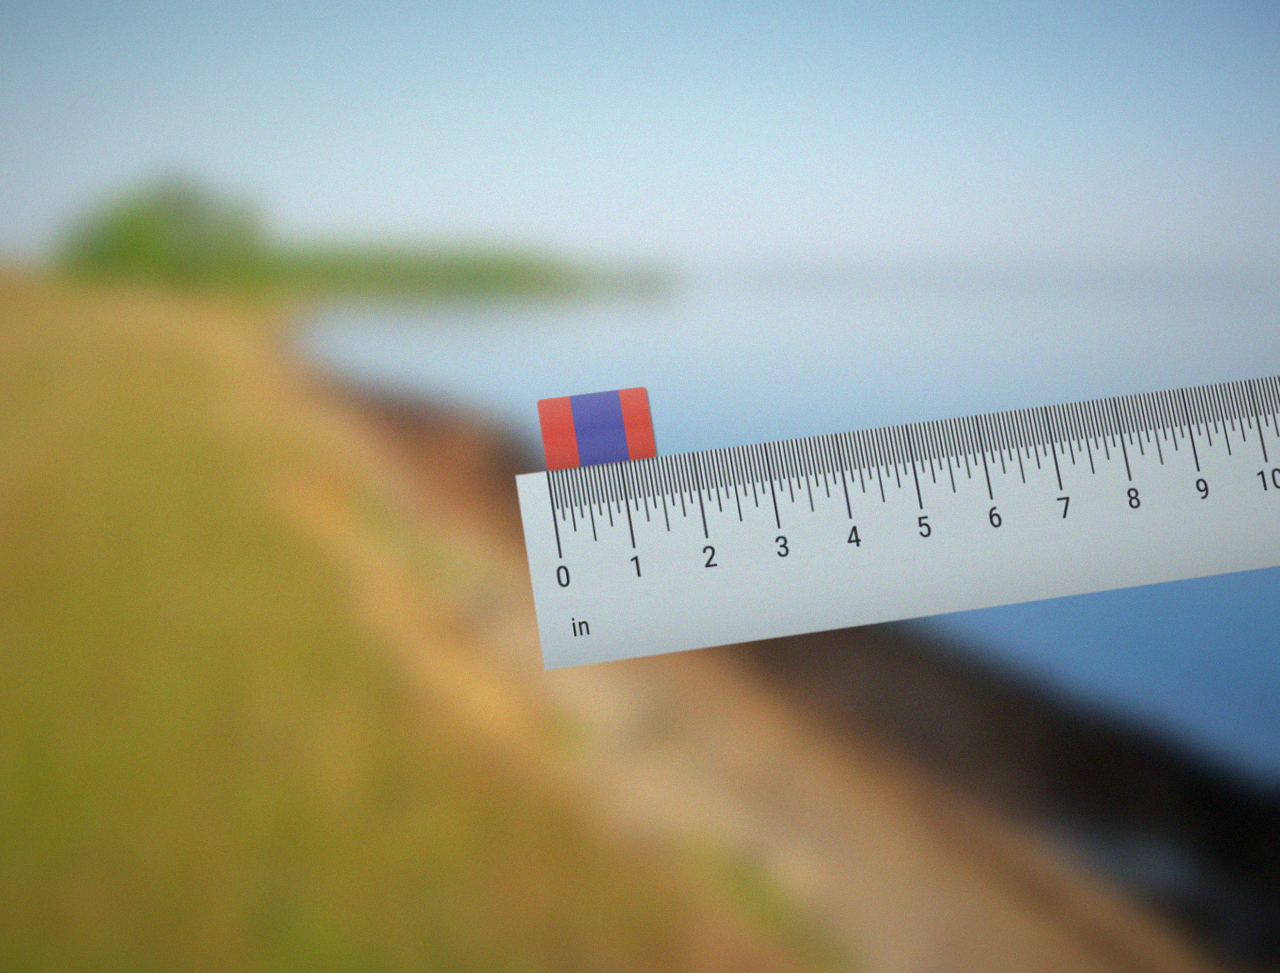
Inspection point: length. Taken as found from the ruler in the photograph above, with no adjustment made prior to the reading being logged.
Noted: 1.5 in
